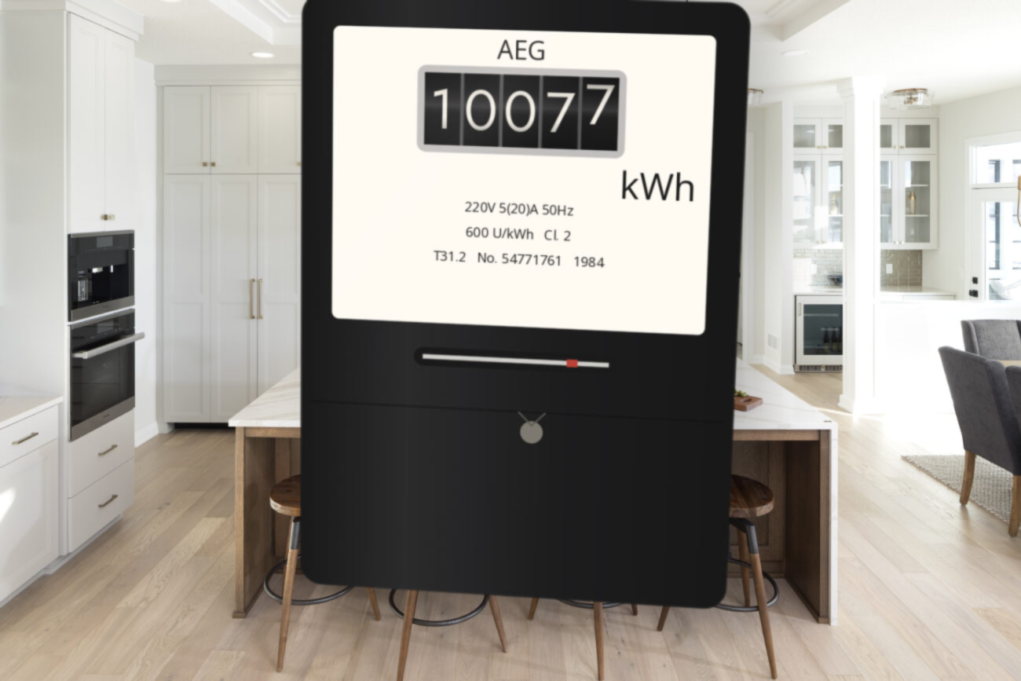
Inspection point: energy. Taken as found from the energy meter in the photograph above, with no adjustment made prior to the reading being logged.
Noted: 10077 kWh
